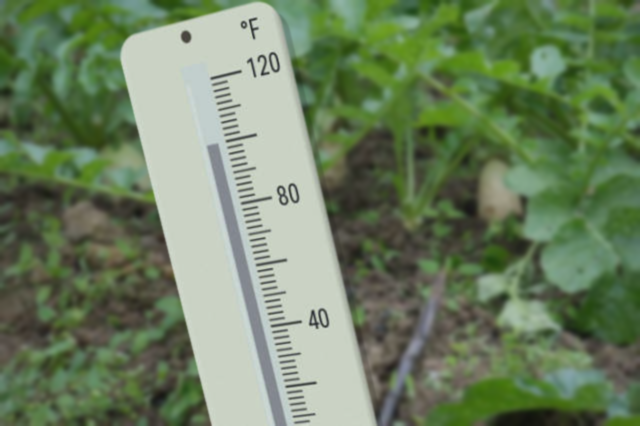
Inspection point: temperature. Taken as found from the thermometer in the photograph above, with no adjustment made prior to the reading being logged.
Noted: 100 °F
